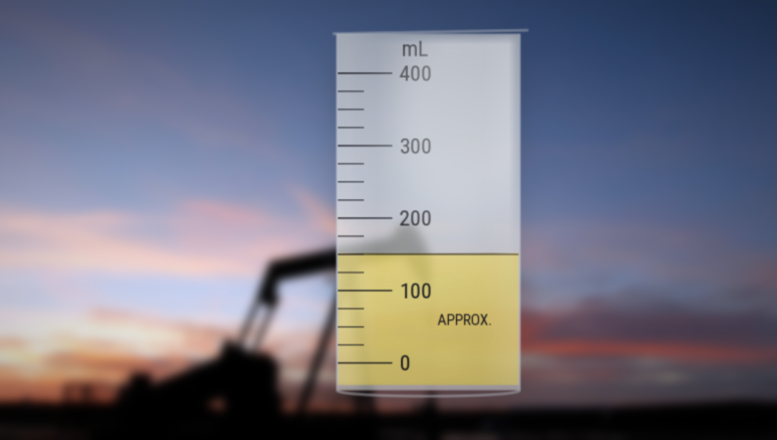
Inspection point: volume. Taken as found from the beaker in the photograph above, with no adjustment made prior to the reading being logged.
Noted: 150 mL
